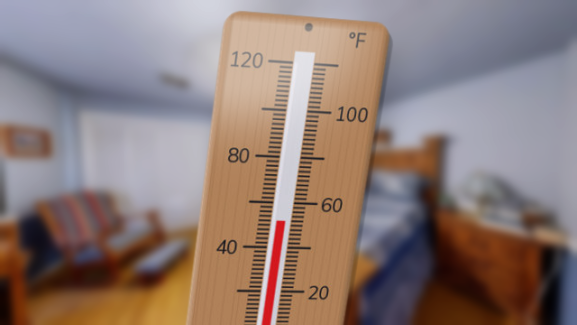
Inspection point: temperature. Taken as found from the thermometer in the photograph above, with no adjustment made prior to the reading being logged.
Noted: 52 °F
